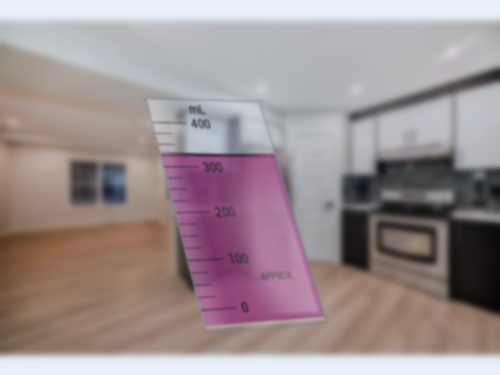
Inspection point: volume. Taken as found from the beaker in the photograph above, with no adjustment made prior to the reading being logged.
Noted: 325 mL
